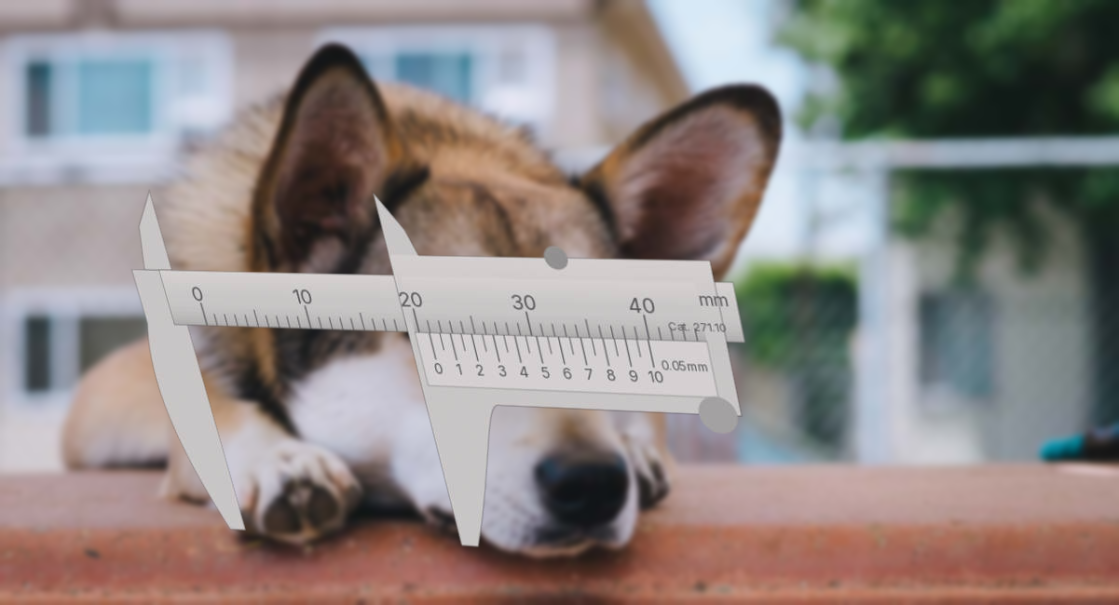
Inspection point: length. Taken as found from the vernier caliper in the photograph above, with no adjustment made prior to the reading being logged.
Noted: 20.9 mm
